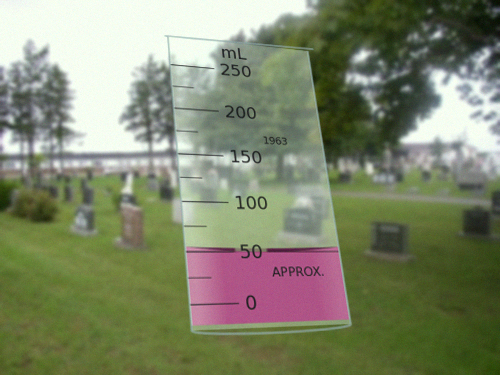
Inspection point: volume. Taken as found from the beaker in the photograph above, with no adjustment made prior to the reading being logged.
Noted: 50 mL
